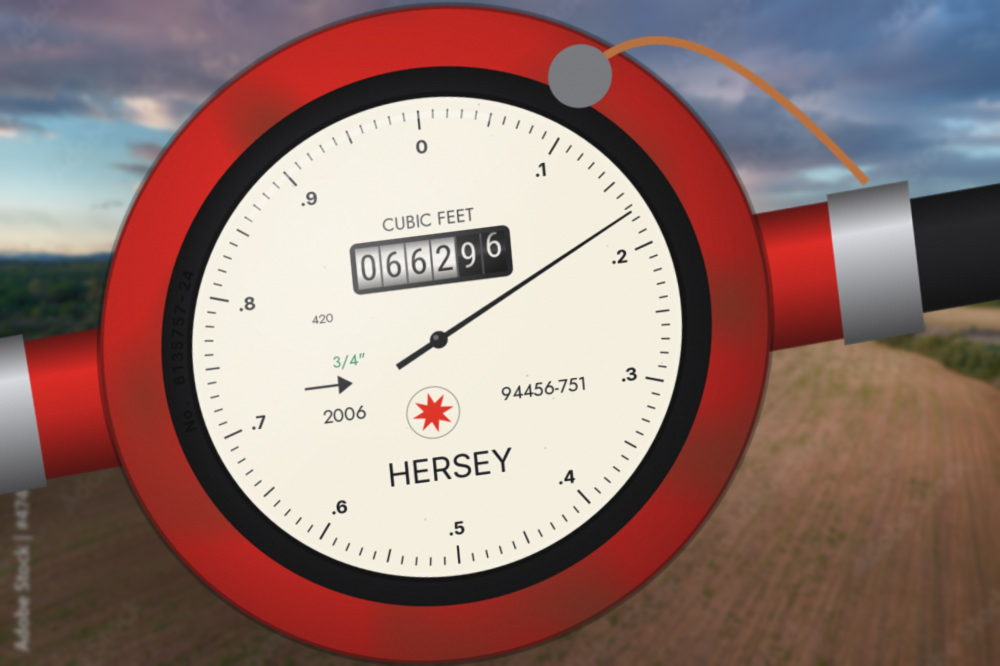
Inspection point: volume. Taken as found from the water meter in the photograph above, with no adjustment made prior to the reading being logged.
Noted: 66296.17 ft³
